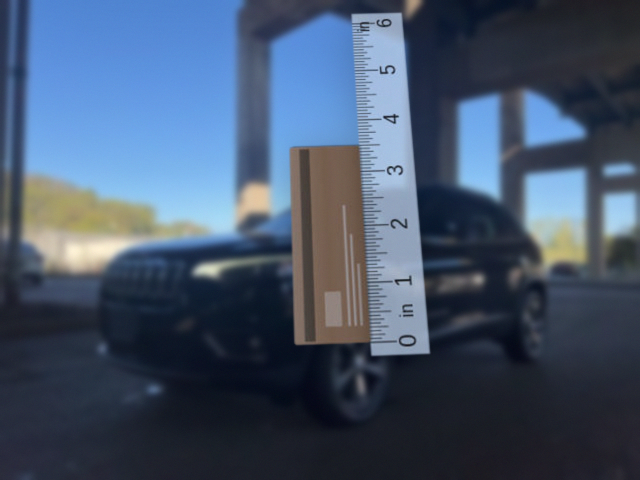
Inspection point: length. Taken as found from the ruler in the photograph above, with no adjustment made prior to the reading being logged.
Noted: 3.5 in
